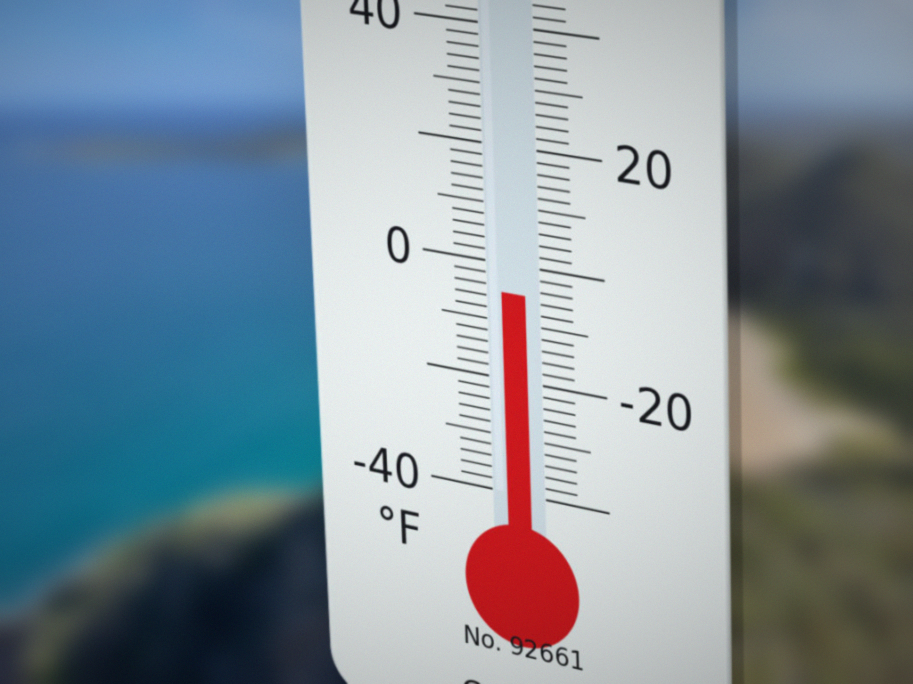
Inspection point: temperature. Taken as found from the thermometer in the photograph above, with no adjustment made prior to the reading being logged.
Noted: -5 °F
